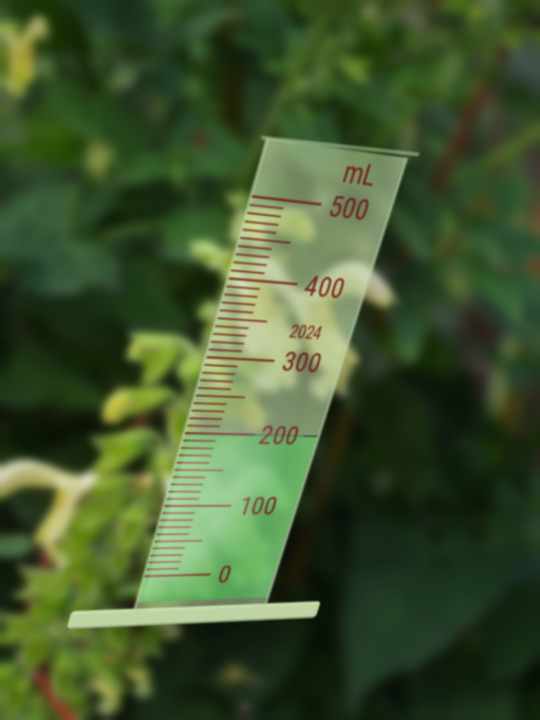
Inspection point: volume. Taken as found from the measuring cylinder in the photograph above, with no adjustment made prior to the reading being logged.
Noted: 200 mL
